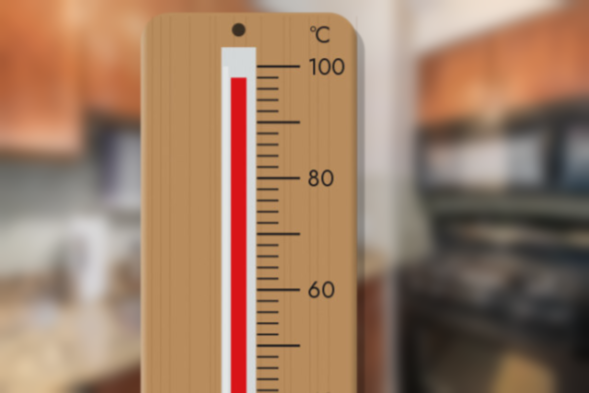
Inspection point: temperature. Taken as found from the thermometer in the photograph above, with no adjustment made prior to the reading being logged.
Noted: 98 °C
